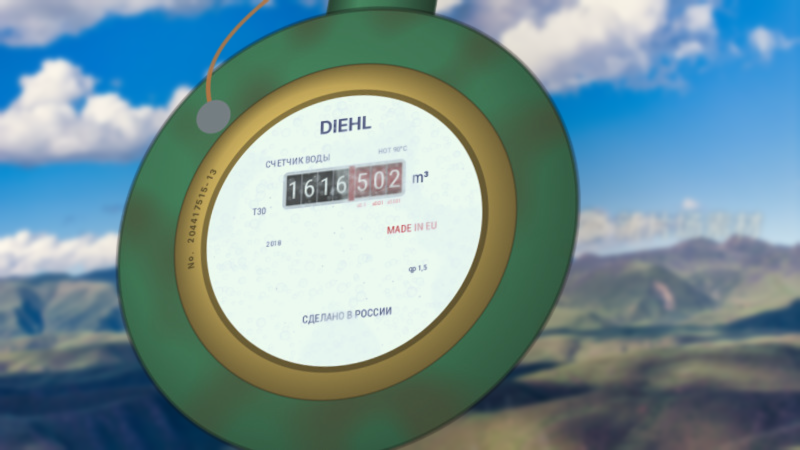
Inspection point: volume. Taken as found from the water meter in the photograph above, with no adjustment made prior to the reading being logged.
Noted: 1616.502 m³
